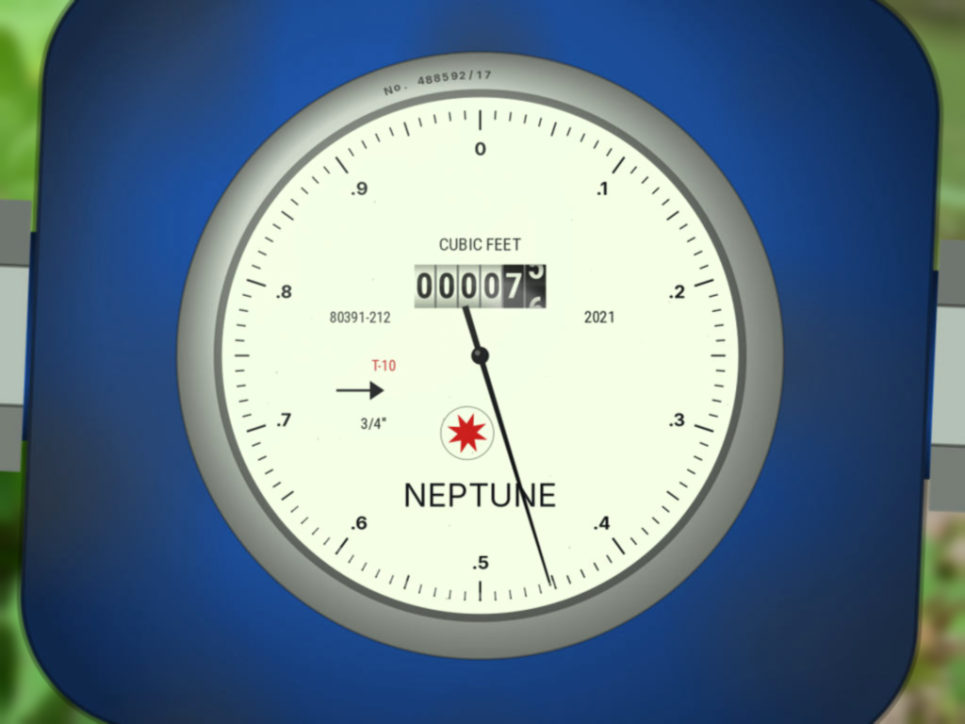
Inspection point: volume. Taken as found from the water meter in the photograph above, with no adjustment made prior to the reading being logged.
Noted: 75.45 ft³
